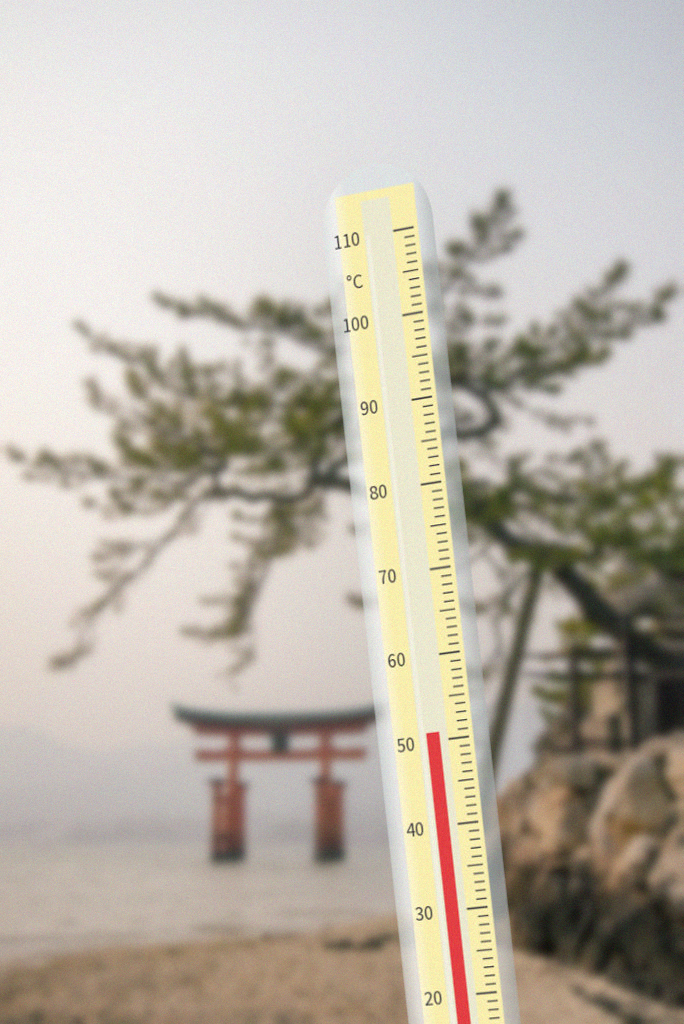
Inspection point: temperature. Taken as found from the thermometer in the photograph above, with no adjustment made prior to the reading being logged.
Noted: 51 °C
